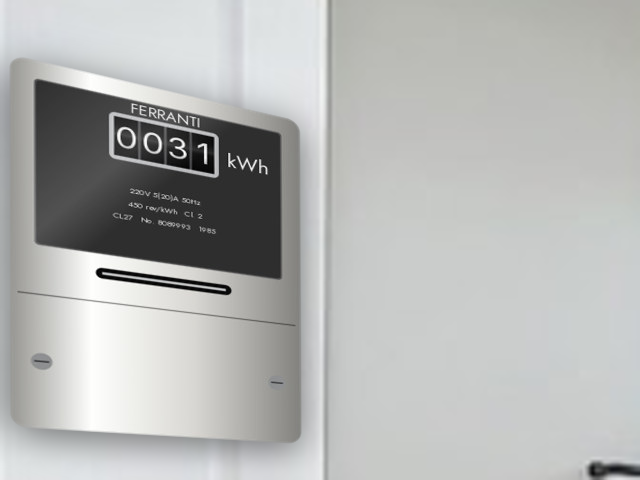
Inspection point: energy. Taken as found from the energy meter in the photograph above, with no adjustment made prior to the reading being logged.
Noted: 31 kWh
